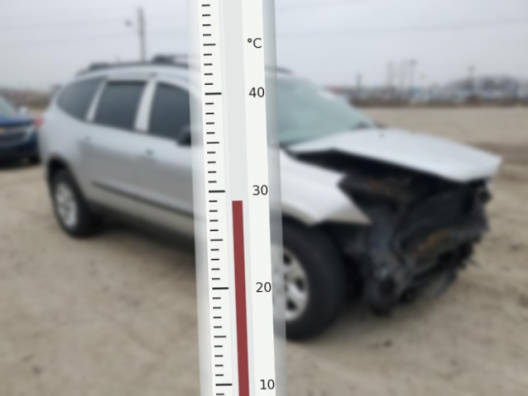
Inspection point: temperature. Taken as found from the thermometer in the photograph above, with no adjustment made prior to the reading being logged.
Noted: 29 °C
